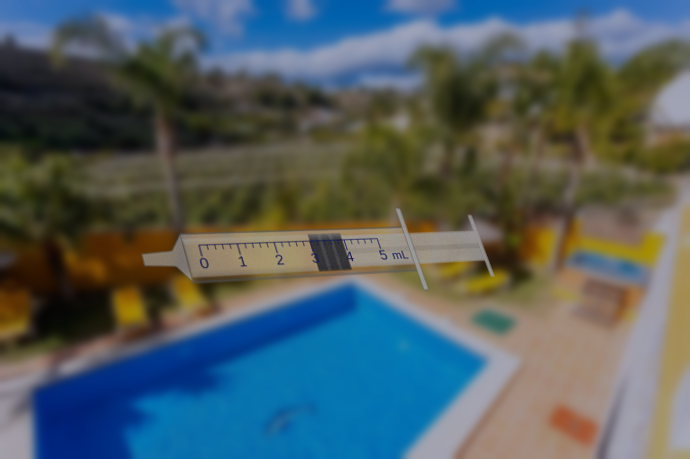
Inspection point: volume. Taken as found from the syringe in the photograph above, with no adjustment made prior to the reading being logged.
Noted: 3 mL
